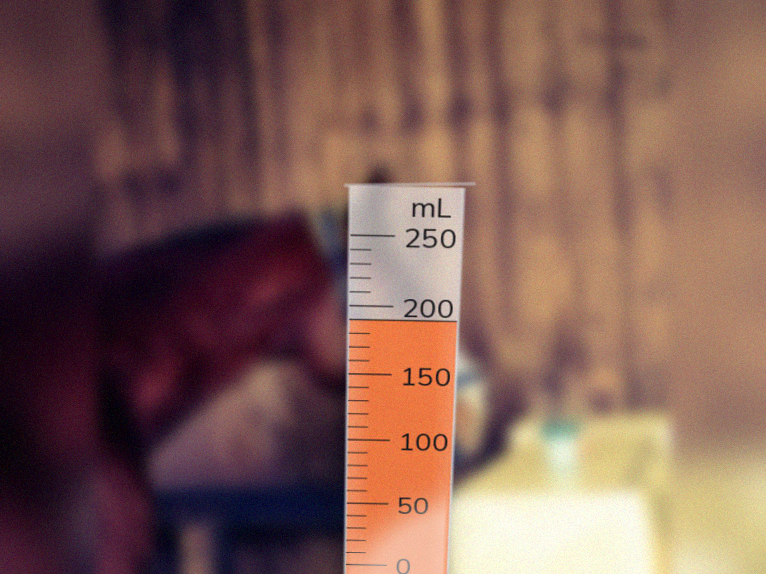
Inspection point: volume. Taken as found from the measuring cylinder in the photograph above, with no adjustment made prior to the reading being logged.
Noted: 190 mL
